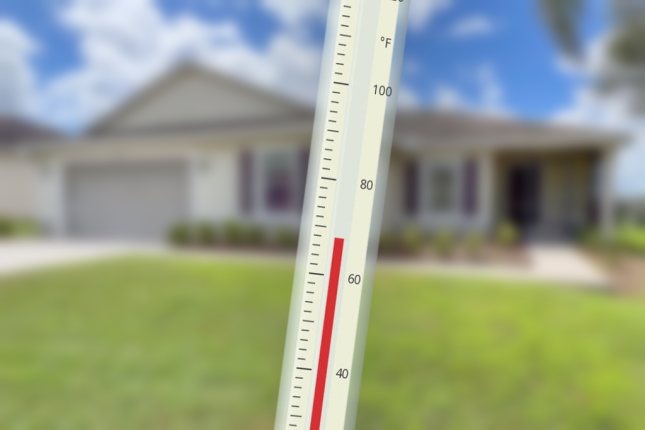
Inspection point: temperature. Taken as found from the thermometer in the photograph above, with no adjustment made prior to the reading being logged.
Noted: 68 °F
